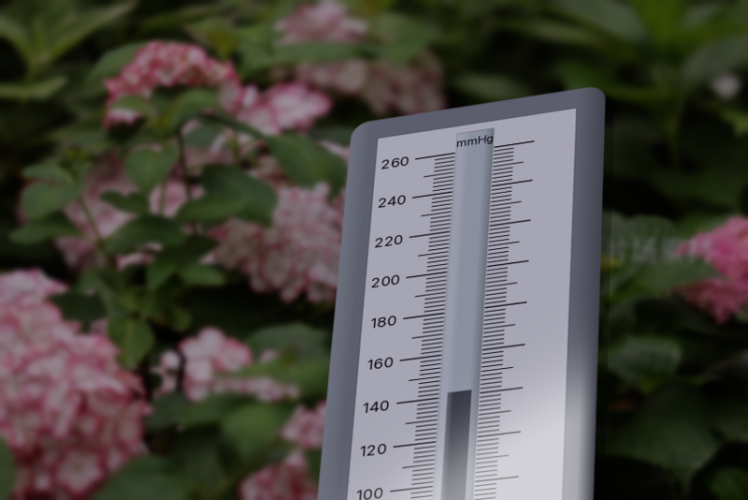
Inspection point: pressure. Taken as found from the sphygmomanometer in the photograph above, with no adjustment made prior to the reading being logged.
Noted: 142 mmHg
